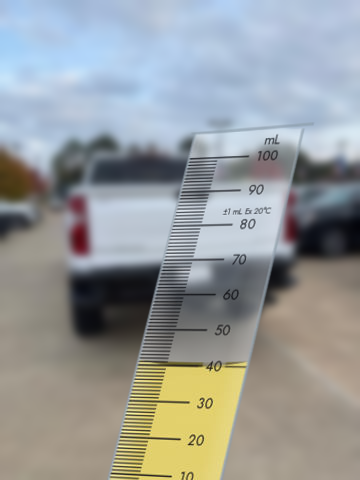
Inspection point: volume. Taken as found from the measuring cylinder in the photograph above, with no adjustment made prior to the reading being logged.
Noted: 40 mL
